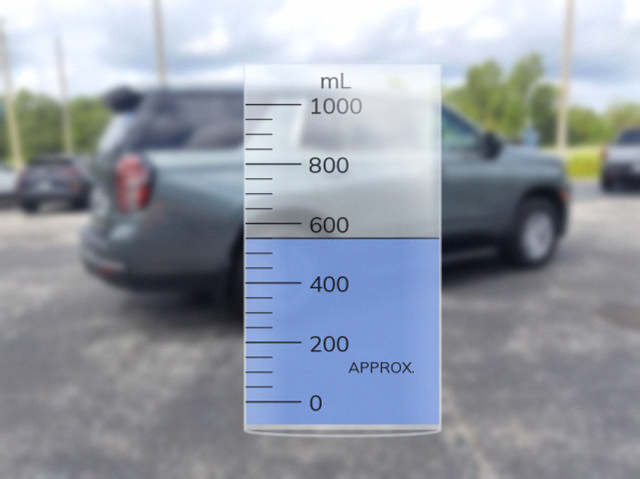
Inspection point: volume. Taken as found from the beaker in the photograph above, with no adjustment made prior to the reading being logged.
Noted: 550 mL
